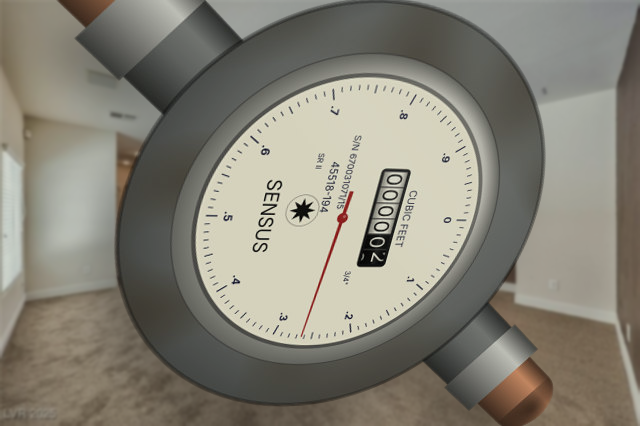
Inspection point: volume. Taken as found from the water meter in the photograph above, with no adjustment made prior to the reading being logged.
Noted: 2.26 ft³
